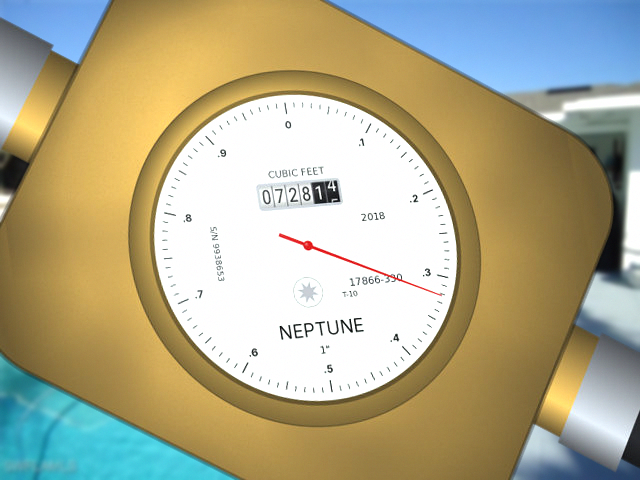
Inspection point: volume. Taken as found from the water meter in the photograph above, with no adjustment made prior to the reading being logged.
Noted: 72814.32 ft³
